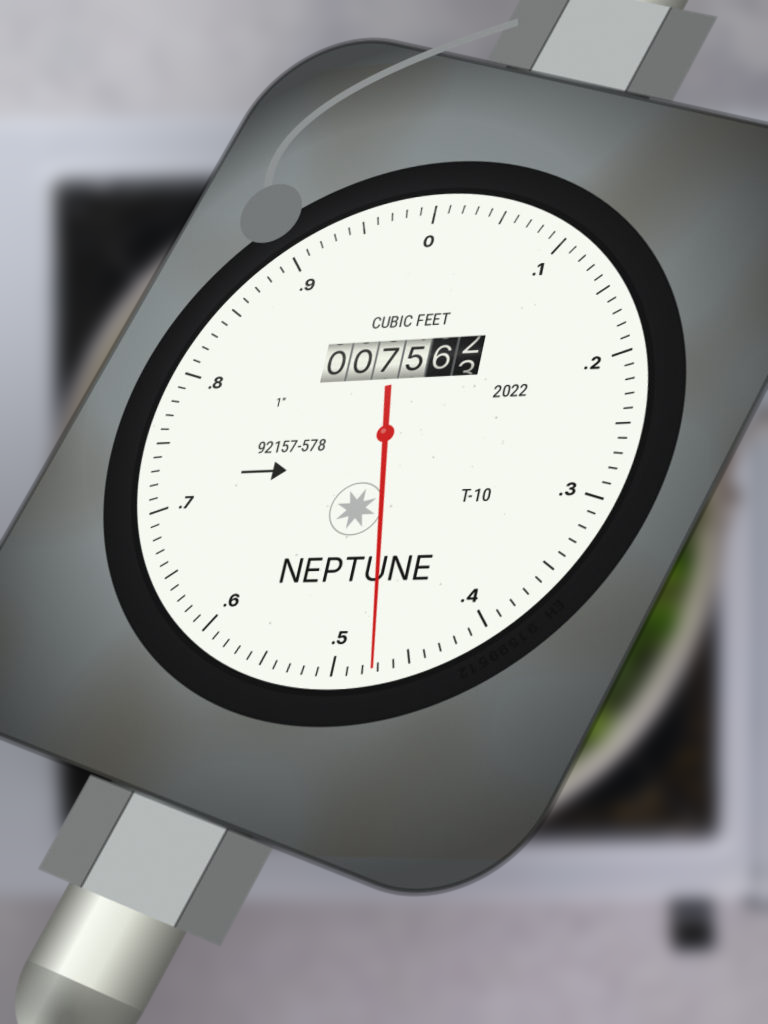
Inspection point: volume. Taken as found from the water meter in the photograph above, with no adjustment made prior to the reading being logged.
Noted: 7562.47 ft³
